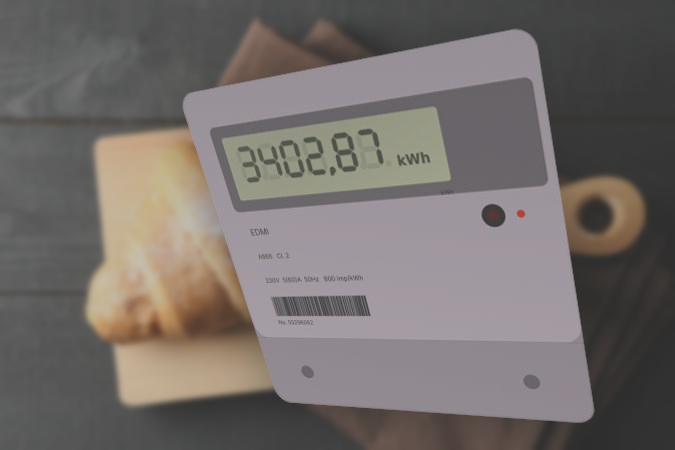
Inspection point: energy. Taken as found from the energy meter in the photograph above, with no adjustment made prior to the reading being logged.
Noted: 3402.87 kWh
